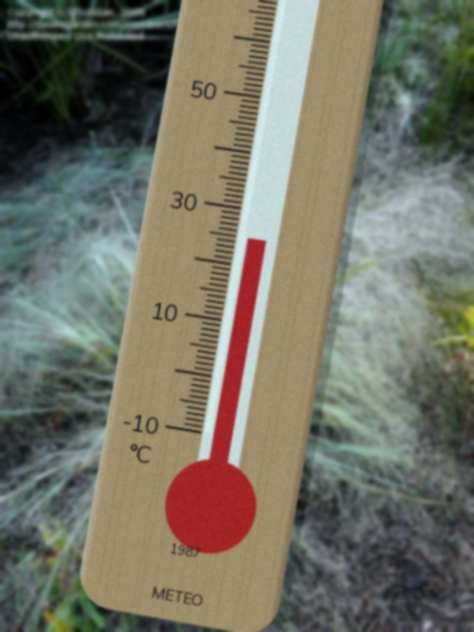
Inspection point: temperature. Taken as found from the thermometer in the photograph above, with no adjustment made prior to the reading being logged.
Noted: 25 °C
